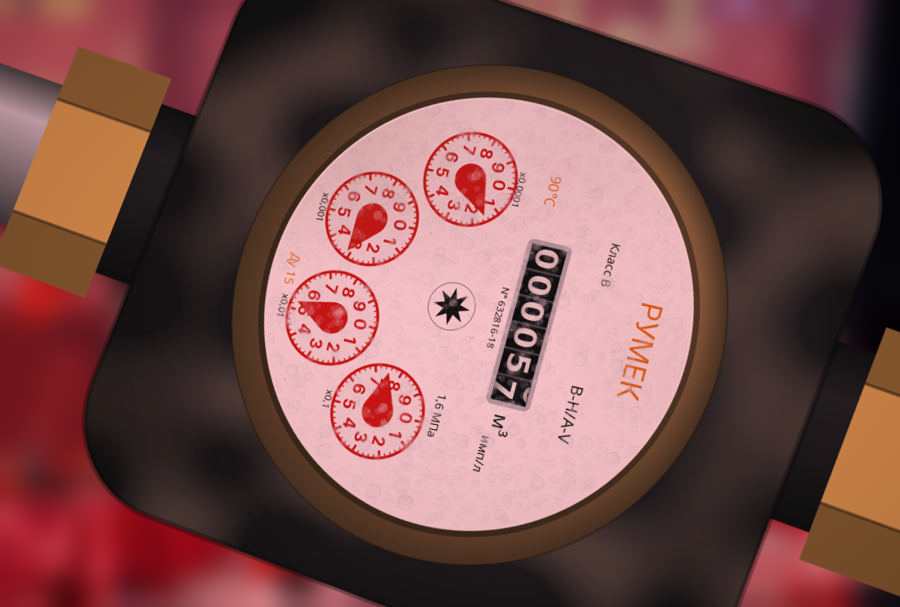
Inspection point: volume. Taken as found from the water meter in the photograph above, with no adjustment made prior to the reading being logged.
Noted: 56.7531 m³
